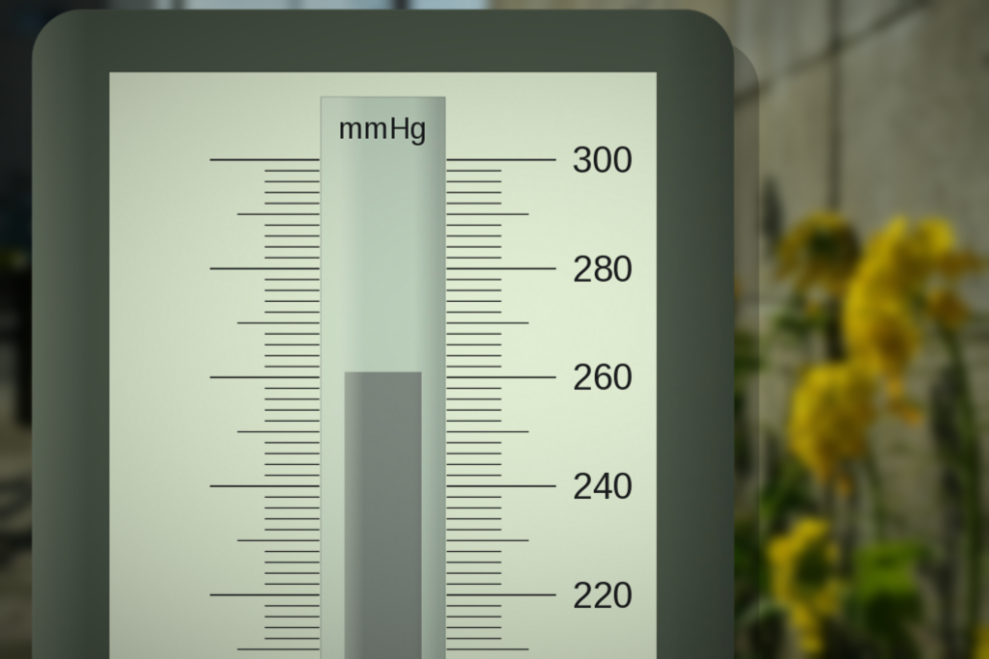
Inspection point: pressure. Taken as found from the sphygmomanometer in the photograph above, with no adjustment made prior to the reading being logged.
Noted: 261 mmHg
